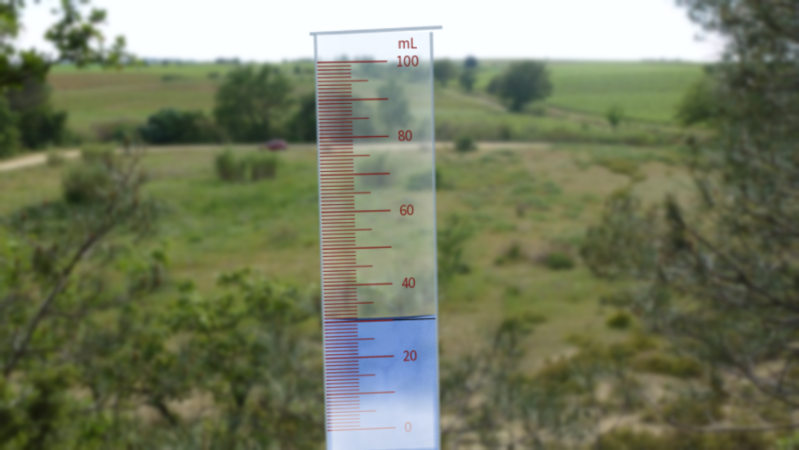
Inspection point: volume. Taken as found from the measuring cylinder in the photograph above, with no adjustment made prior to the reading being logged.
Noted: 30 mL
